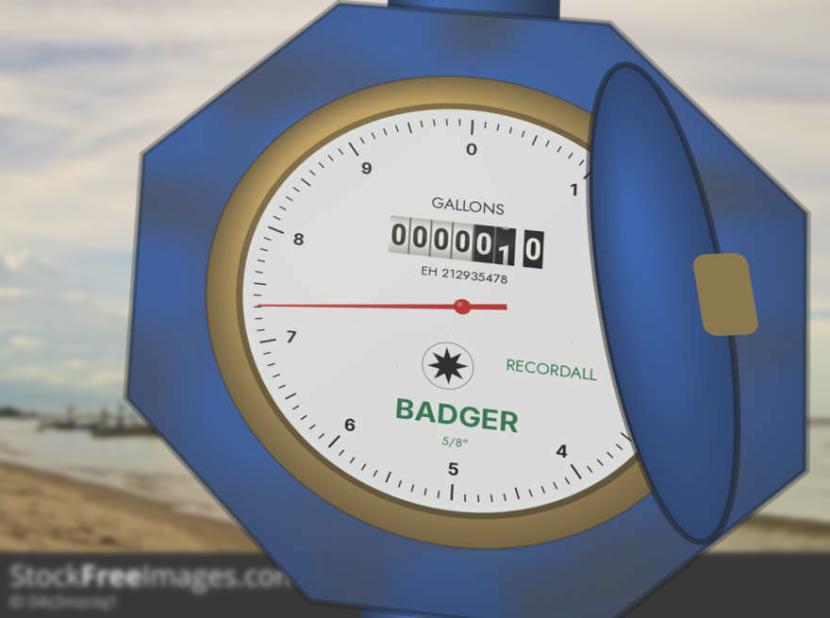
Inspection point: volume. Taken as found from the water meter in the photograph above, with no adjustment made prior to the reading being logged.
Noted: 7.3 gal
